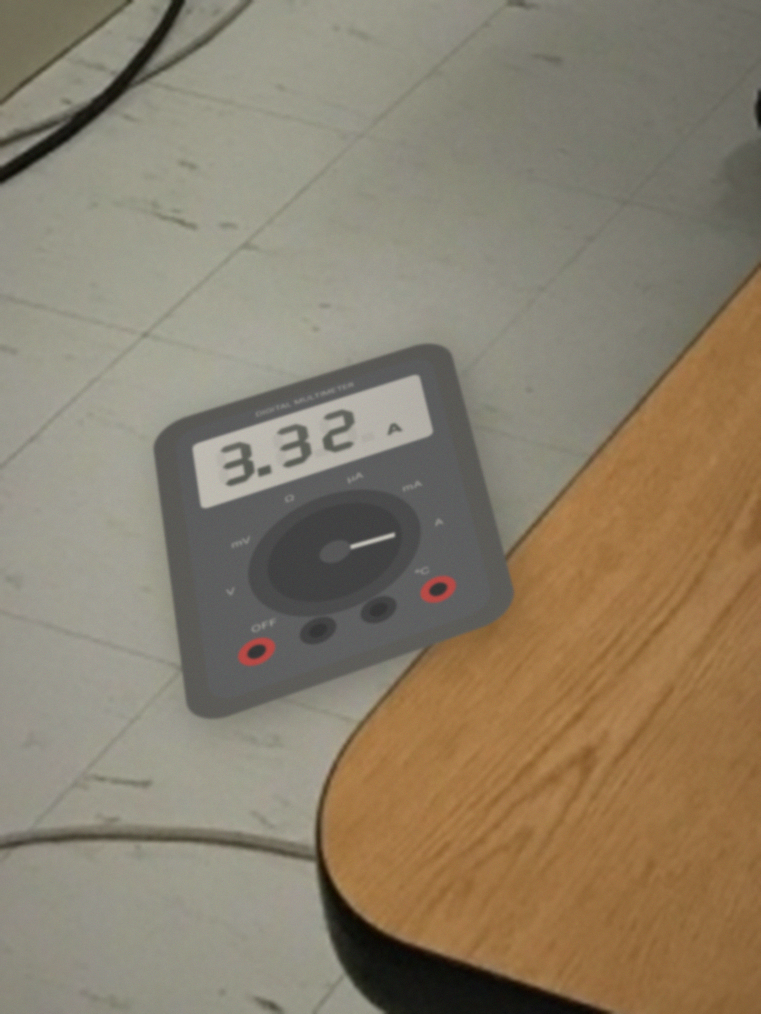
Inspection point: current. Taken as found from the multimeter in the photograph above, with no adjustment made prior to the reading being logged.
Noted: 3.32 A
